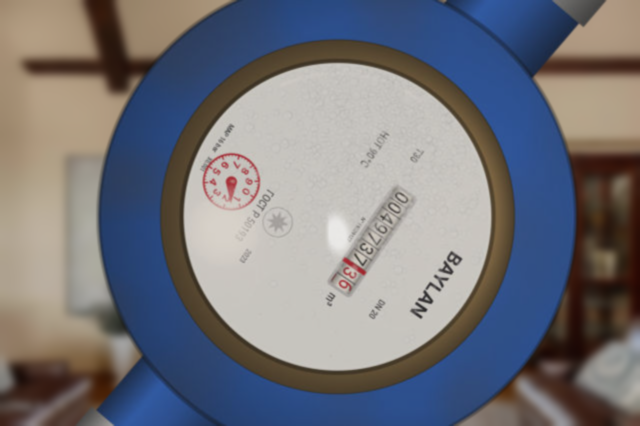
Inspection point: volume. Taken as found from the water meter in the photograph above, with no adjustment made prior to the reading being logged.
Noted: 49737.361 m³
